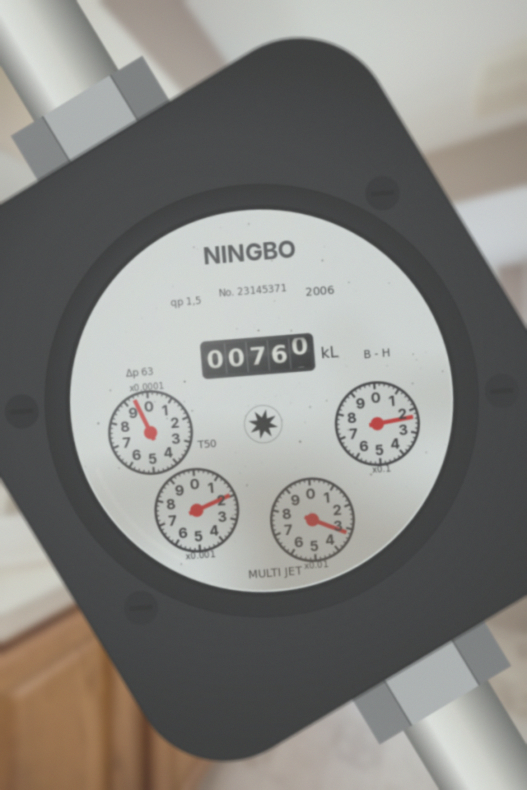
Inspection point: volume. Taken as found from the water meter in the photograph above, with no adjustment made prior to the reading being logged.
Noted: 760.2319 kL
